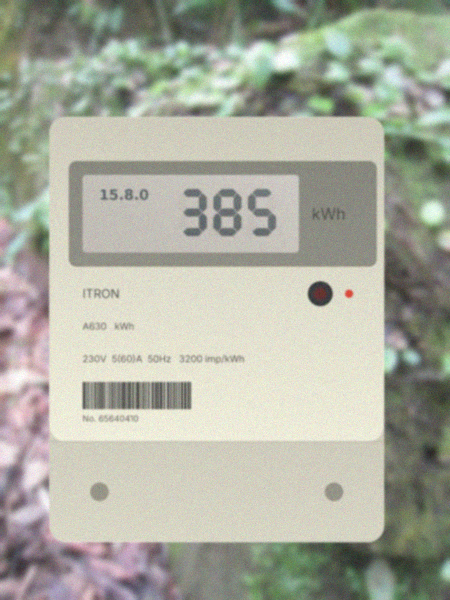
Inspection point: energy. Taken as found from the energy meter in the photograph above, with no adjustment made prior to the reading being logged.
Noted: 385 kWh
